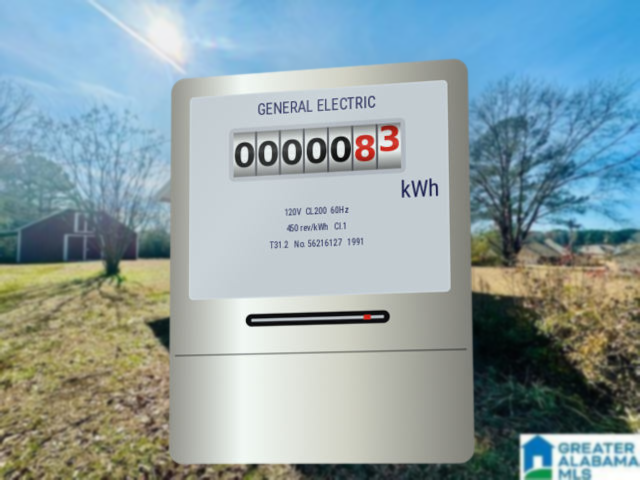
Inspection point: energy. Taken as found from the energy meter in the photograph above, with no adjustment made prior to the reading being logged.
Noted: 0.83 kWh
